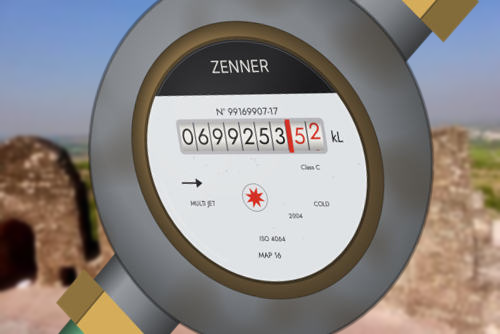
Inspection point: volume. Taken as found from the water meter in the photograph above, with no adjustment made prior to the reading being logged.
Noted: 699253.52 kL
